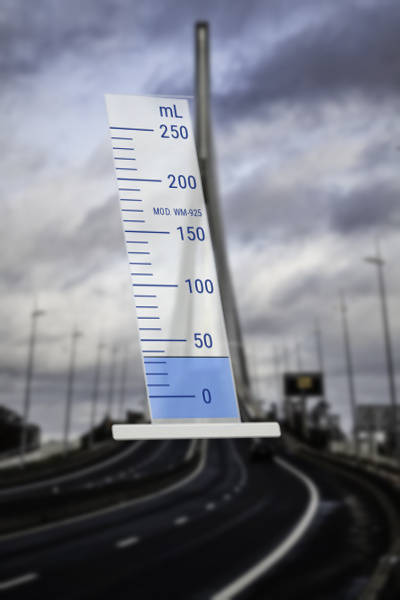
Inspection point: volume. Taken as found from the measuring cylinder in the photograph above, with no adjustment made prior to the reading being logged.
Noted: 35 mL
